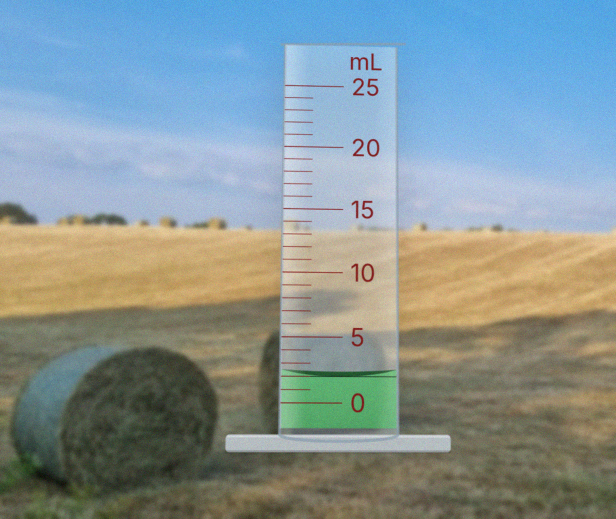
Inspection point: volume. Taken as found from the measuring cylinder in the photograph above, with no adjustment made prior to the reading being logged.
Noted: 2 mL
